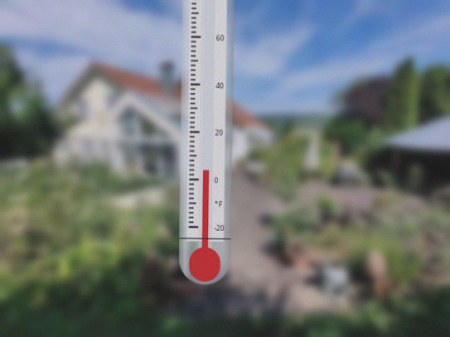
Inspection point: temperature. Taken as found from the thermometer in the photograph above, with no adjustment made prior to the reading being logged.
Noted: 4 °F
